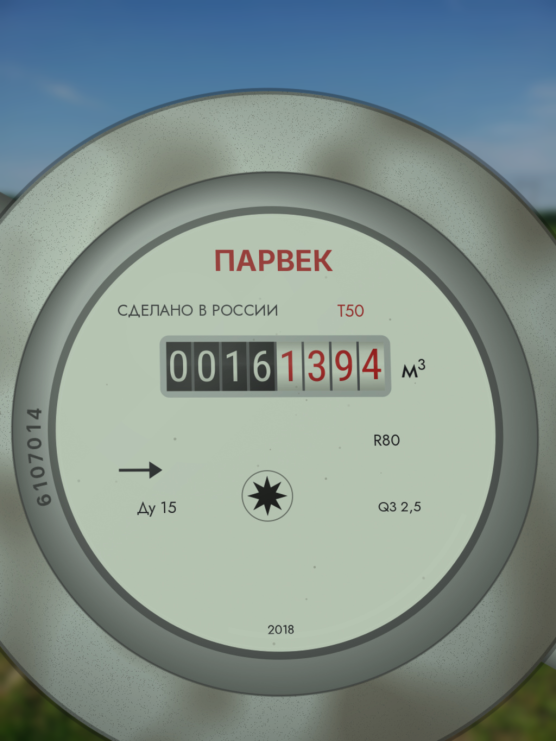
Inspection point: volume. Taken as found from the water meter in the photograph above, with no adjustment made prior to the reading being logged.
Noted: 16.1394 m³
